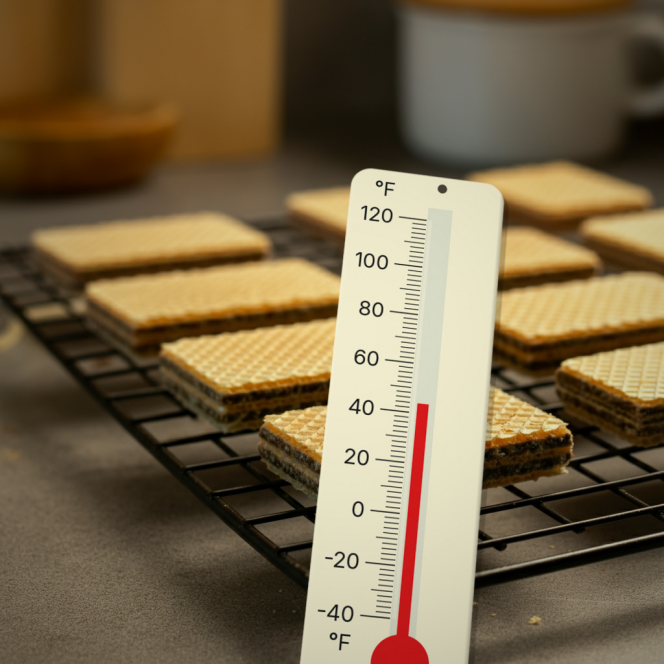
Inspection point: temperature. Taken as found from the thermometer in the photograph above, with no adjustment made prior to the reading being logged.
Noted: 44 °F
